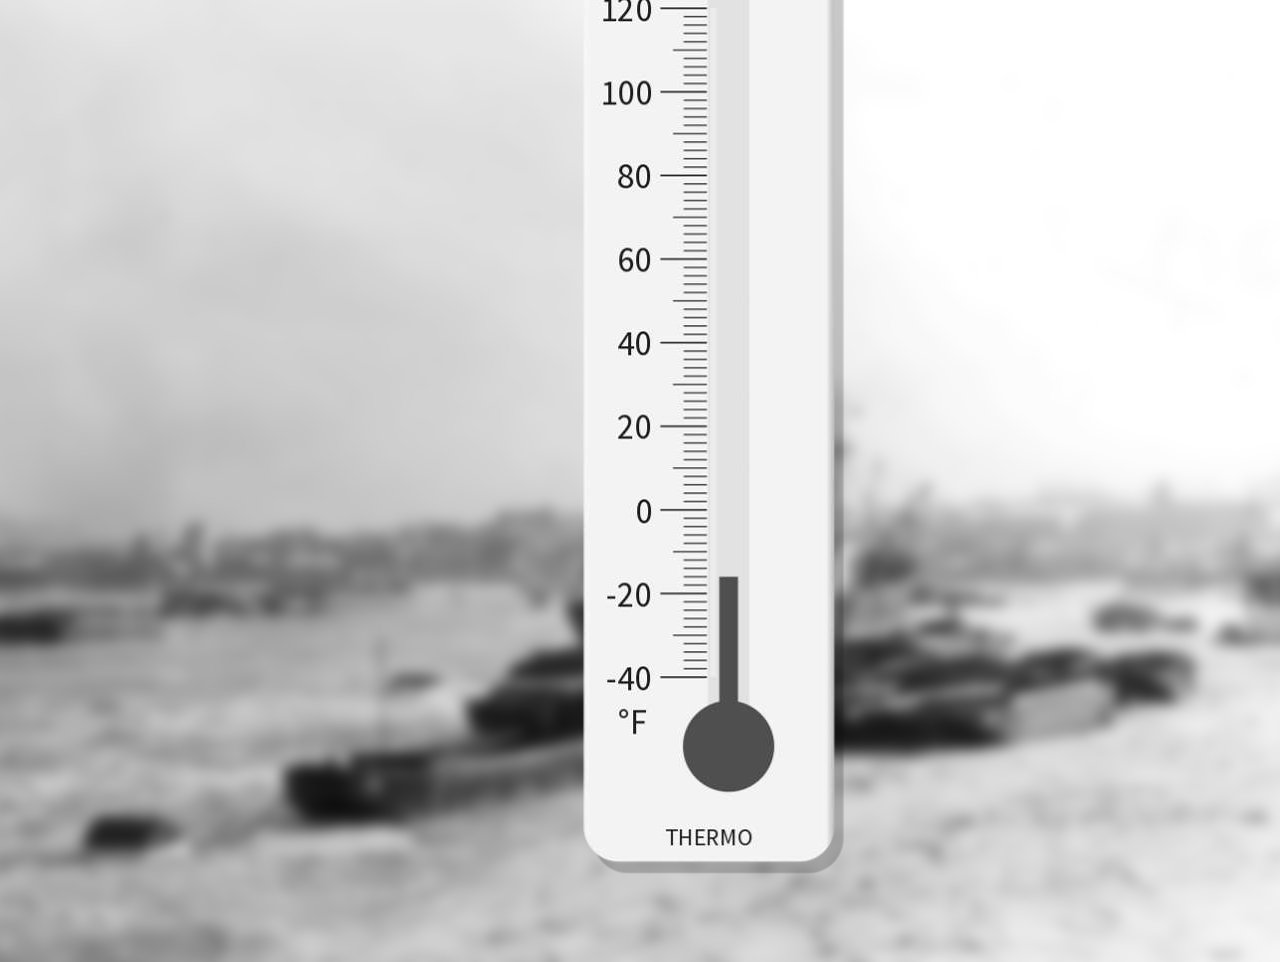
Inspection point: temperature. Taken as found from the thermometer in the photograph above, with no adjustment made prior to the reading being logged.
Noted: -16 °F
